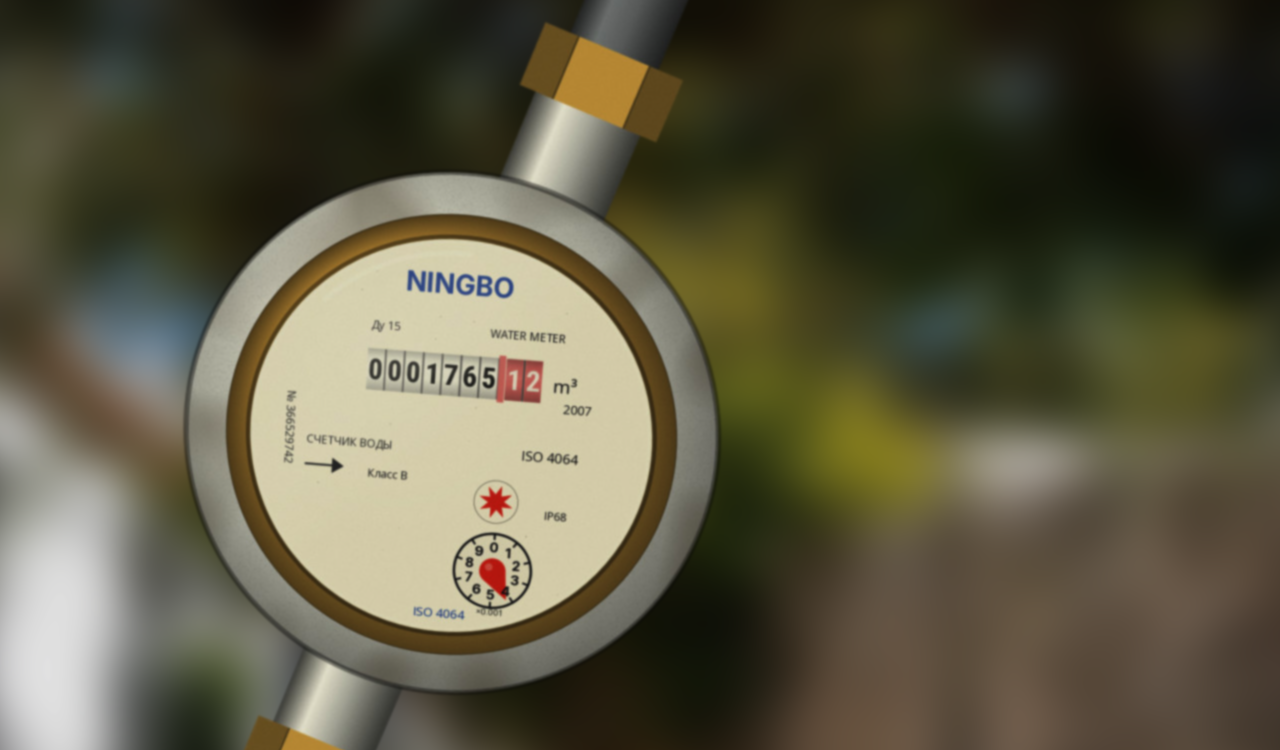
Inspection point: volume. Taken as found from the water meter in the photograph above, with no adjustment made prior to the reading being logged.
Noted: 1765.124 m³
